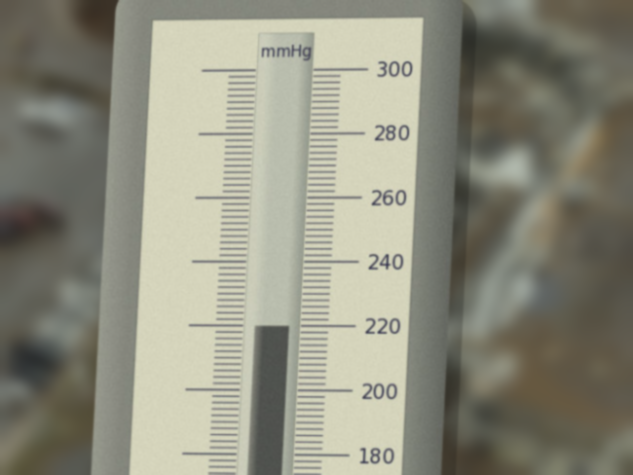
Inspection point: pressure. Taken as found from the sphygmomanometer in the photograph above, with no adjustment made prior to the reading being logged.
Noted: 220 mmHg
